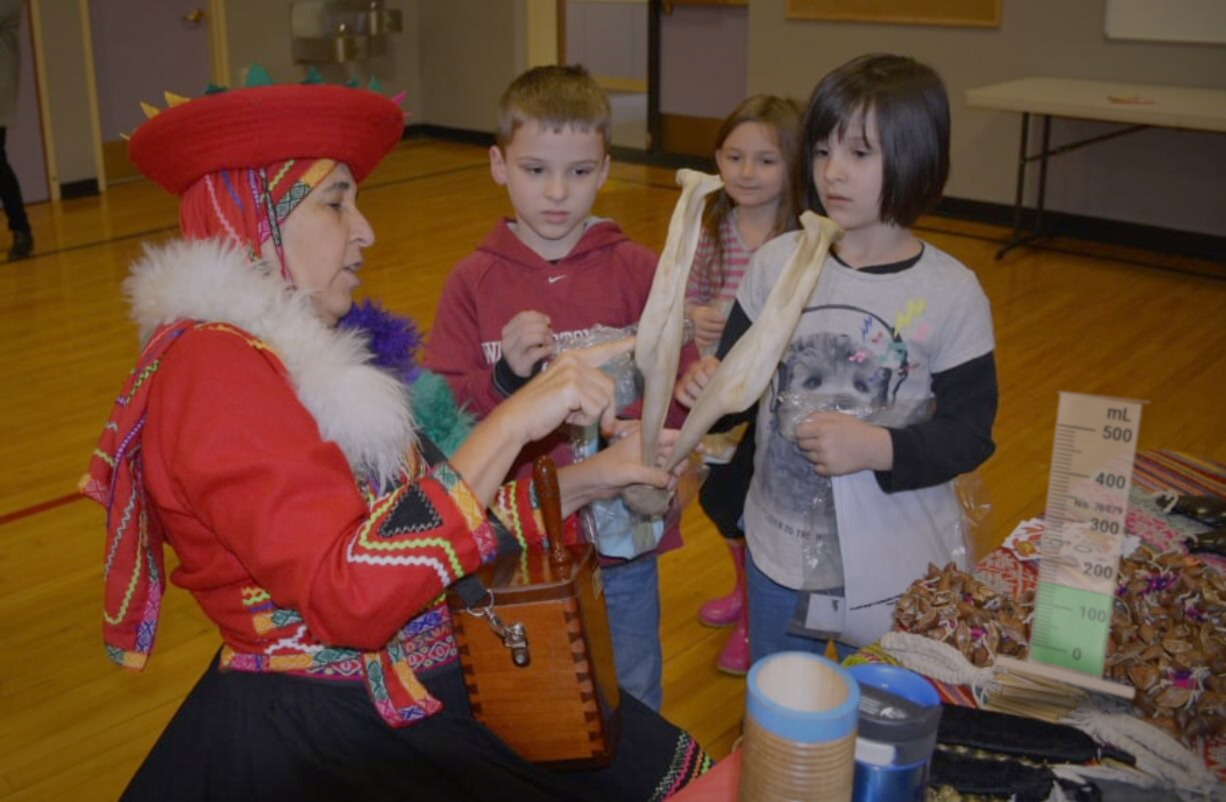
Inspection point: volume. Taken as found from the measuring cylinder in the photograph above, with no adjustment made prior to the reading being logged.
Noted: 150 mL
